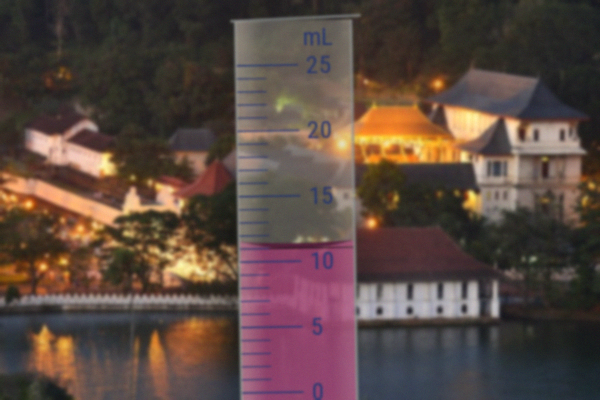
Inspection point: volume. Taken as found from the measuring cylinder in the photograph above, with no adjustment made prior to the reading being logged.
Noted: 11 mL
